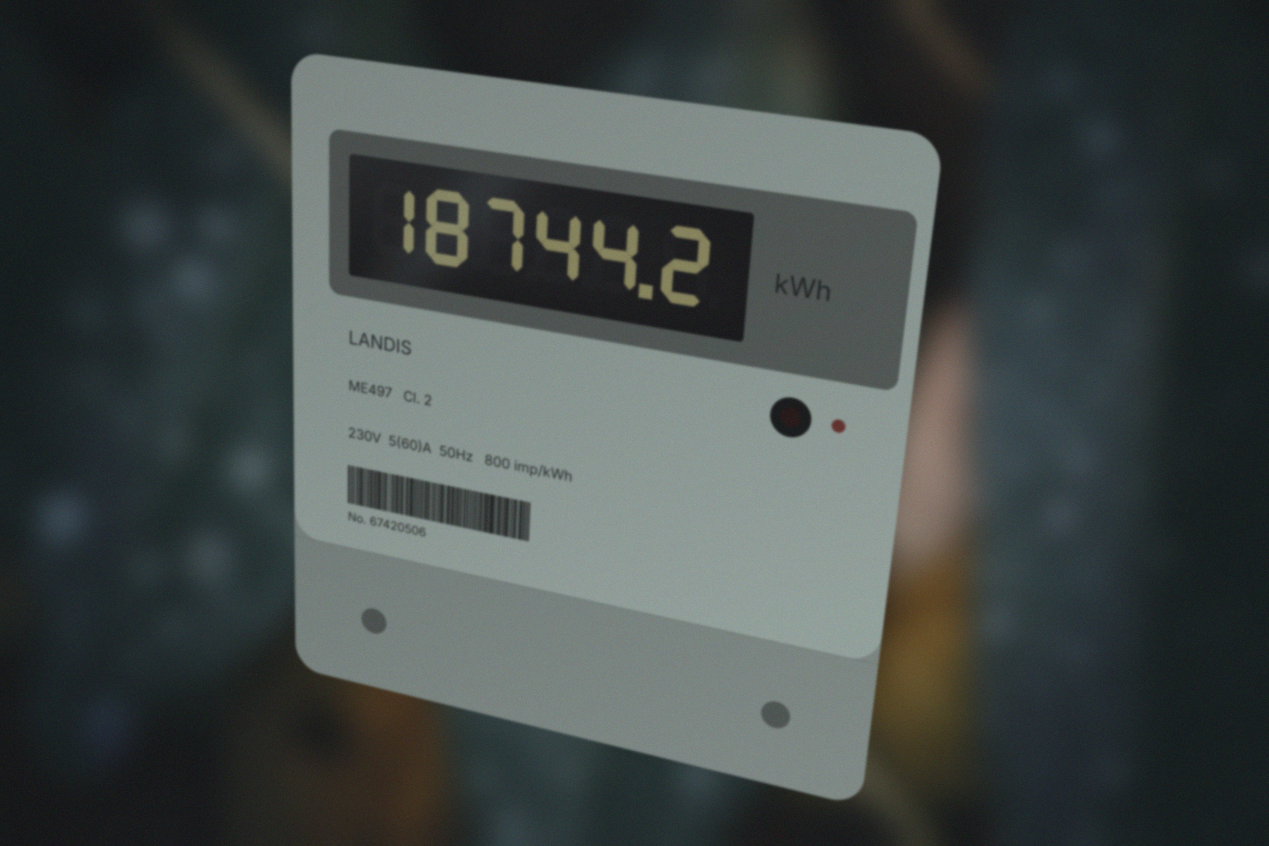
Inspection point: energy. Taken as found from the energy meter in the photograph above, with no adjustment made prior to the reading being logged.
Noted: 18744.2 kWh
